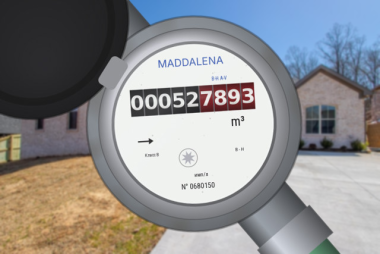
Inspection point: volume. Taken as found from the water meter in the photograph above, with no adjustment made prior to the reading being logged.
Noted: 52.7893 m³
